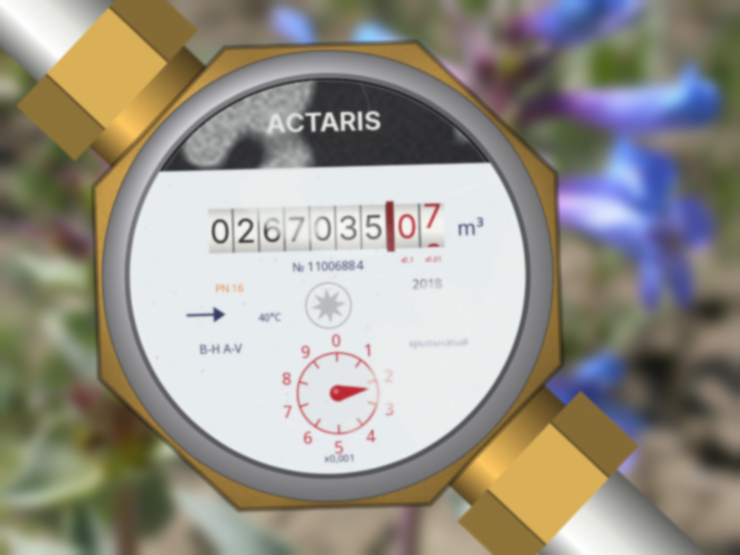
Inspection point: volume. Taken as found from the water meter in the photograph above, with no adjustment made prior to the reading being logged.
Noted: 267035.072 m³
